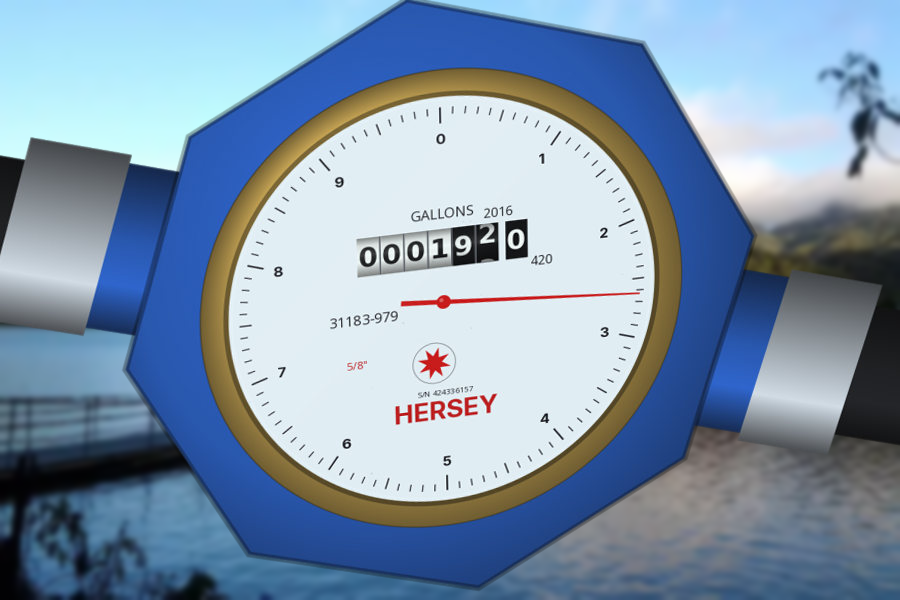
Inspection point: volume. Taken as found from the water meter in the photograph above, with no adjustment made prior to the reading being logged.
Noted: 1922.6 gal
